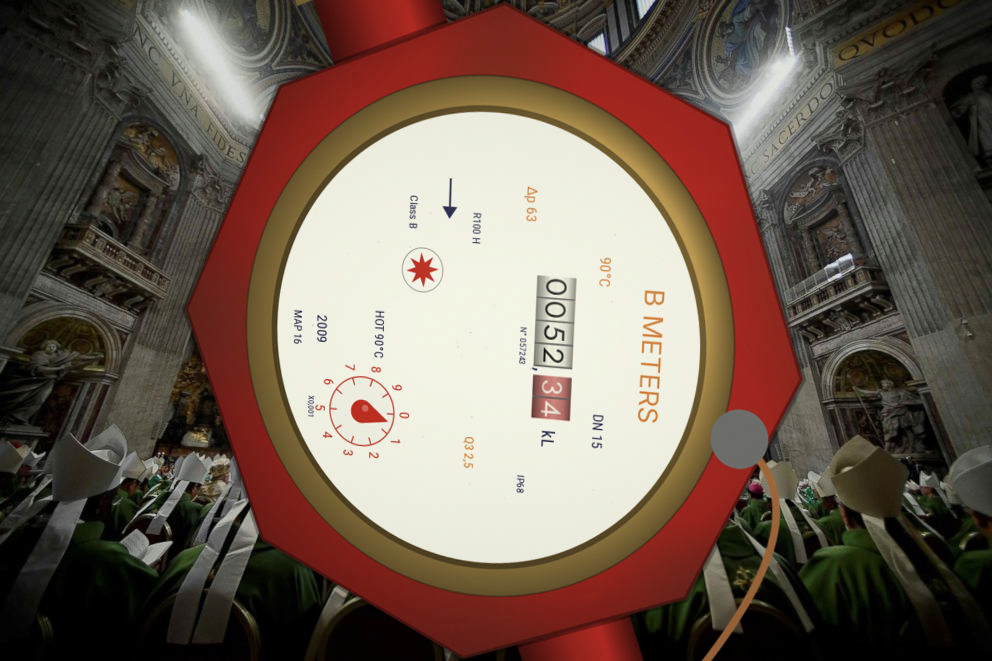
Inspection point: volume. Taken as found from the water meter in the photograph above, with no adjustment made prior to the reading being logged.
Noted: 52.340 kL
